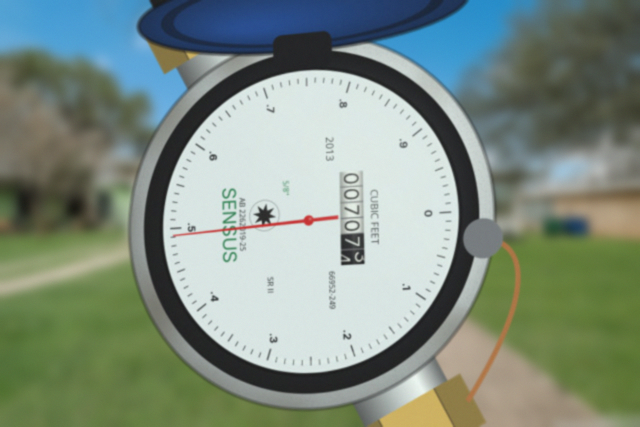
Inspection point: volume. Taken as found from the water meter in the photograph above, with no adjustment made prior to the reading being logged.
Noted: 7073.49 ft³
